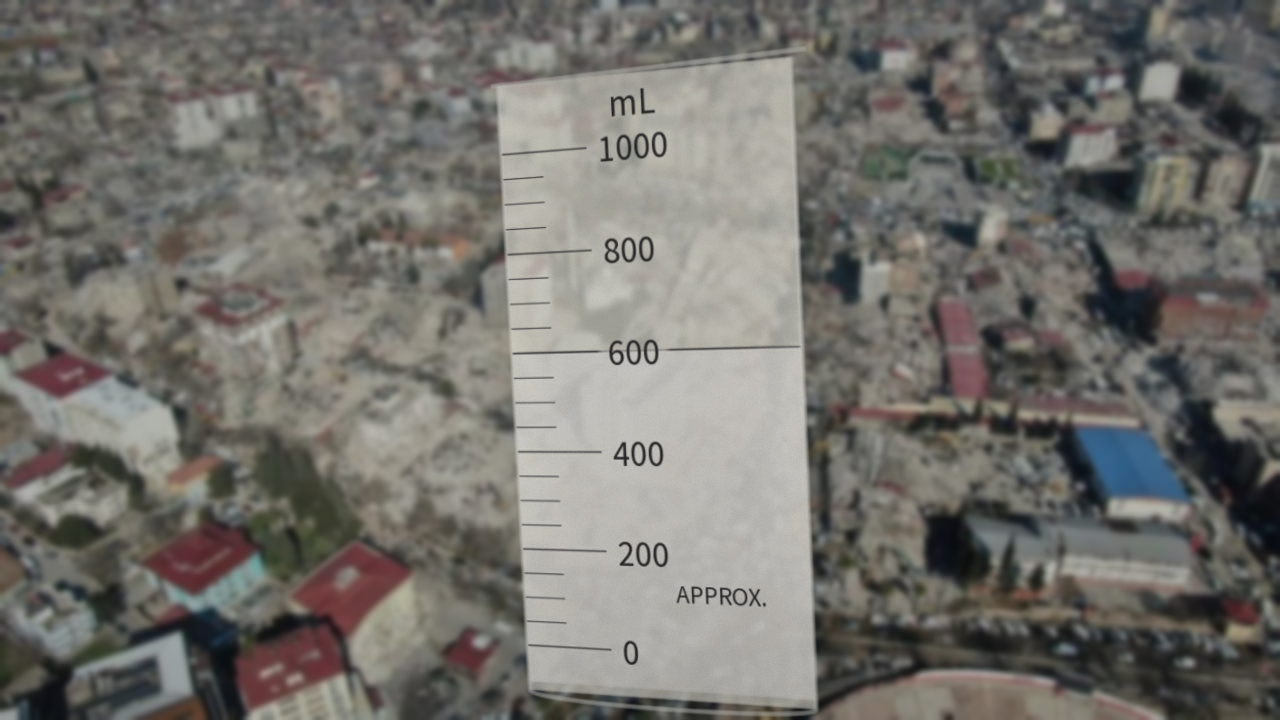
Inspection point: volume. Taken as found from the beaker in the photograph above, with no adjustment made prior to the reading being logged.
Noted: 600 mL
